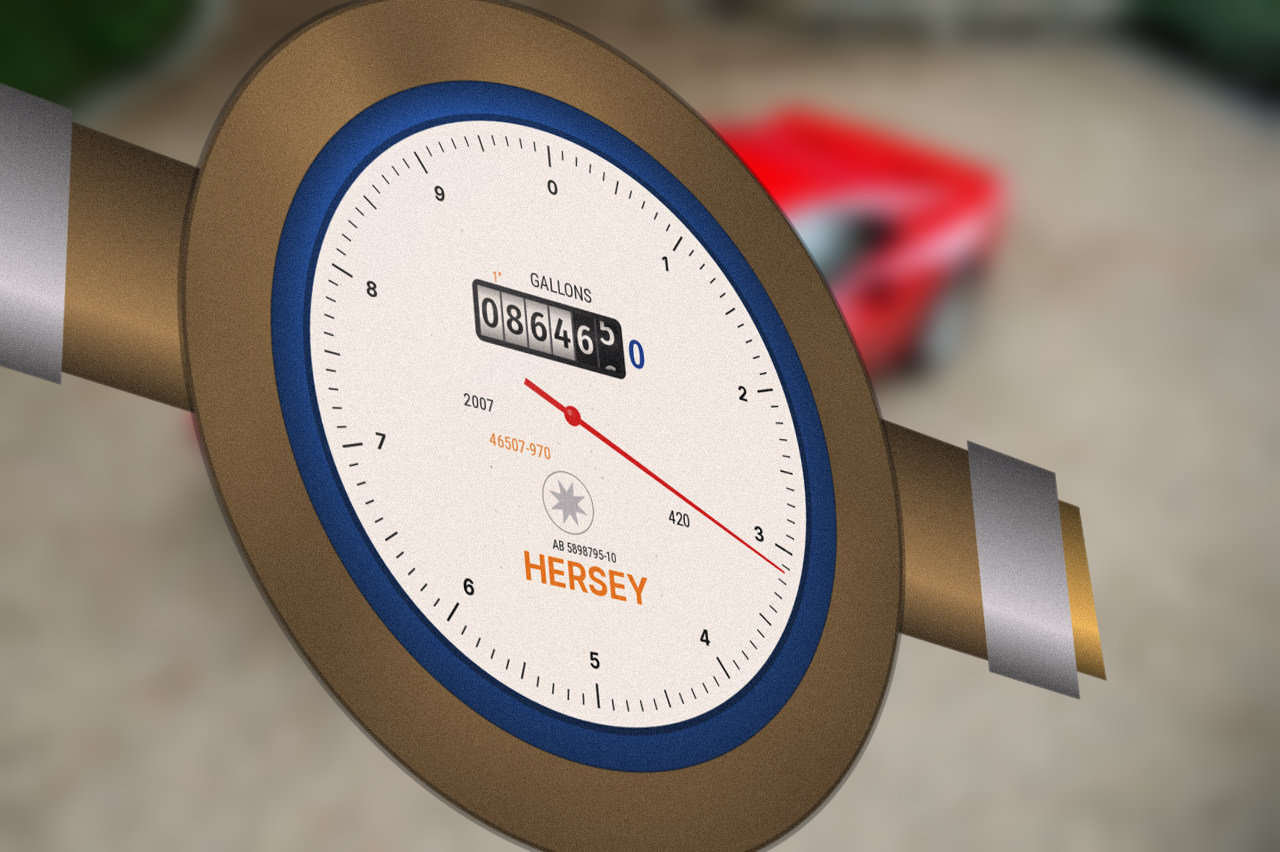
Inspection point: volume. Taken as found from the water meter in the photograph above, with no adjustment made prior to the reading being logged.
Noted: 864653.1 gal
